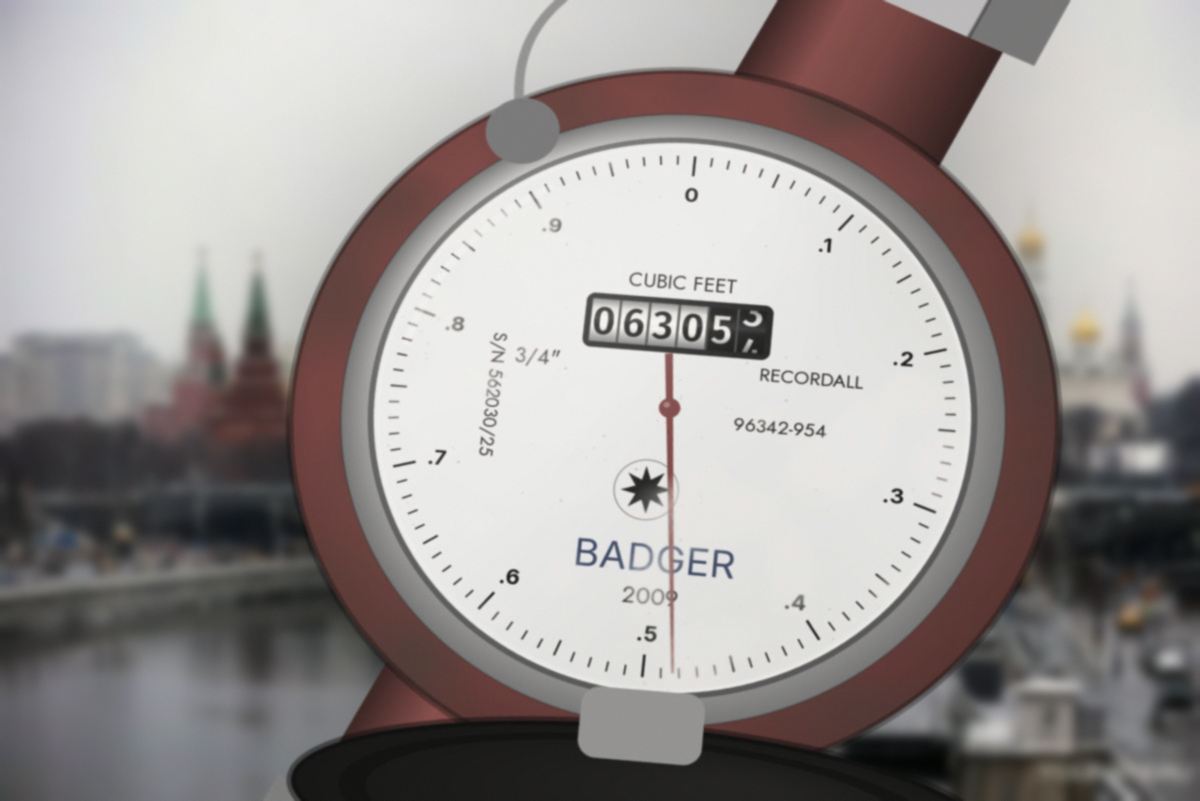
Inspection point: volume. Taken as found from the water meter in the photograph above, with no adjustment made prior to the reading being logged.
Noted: 63053.48 ft³
